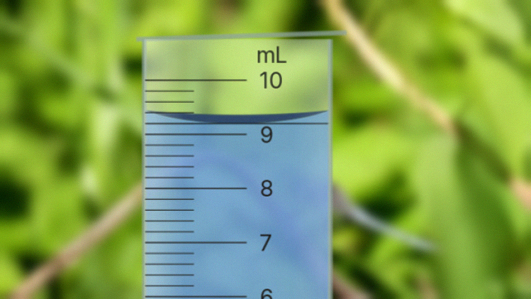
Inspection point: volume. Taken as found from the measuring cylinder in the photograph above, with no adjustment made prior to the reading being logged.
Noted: 9.2 mL
